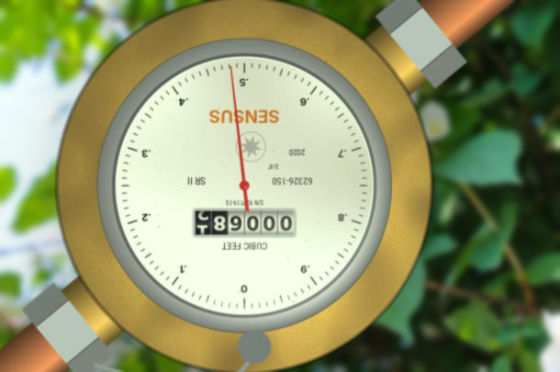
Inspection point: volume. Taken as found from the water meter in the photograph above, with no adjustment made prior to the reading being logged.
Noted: 681.48 ft³
